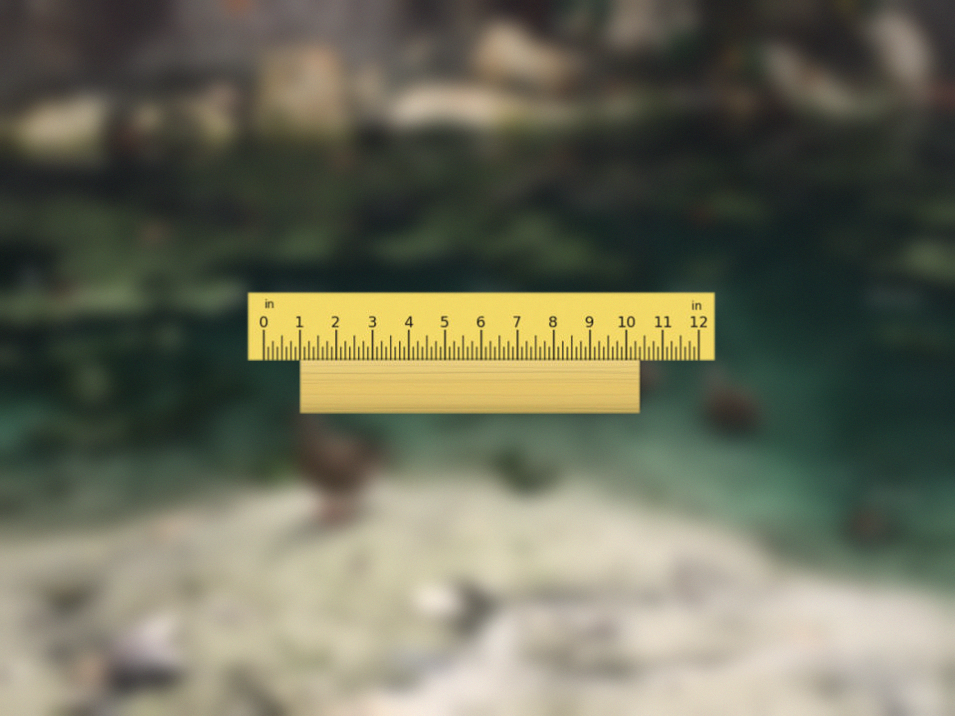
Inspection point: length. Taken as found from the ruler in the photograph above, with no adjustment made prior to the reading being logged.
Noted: 9.375 in
